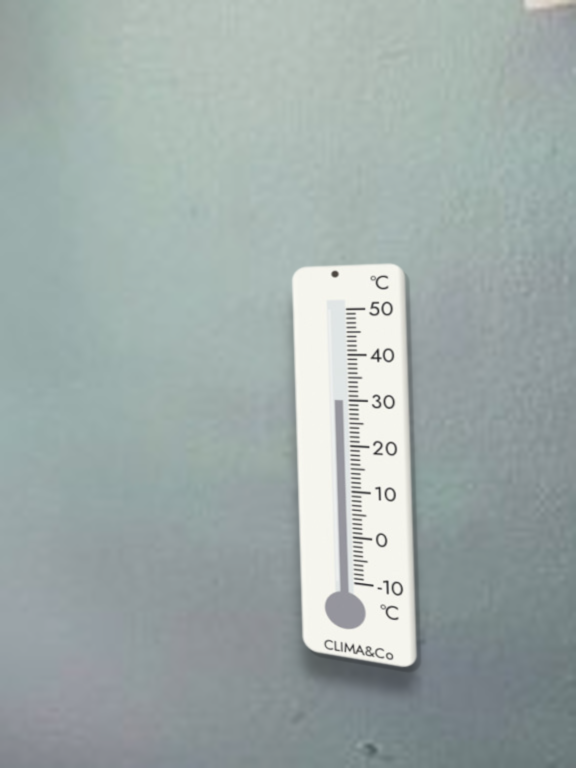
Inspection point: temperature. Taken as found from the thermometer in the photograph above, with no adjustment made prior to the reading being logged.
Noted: 30 °C
